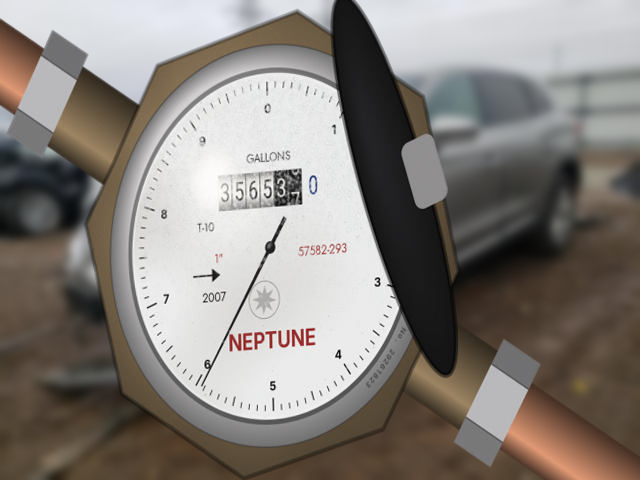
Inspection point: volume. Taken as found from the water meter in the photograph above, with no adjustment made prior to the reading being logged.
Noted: 3565365.9 gal
